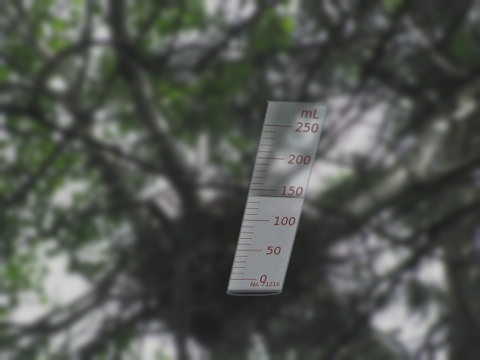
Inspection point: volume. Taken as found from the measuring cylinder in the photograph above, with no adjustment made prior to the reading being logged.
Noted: 140 mL
